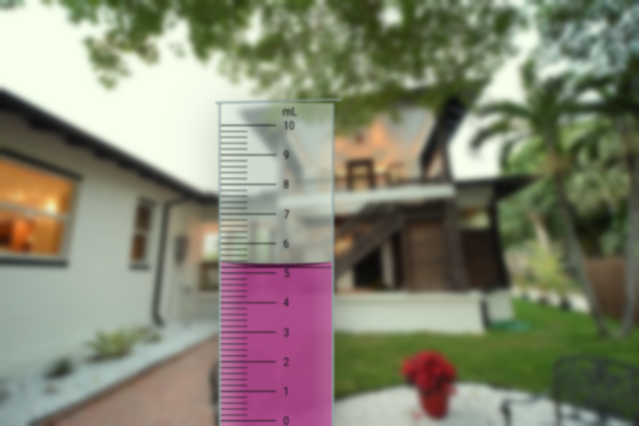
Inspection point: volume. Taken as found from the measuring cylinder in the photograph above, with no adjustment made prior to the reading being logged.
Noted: 5.2 mL
